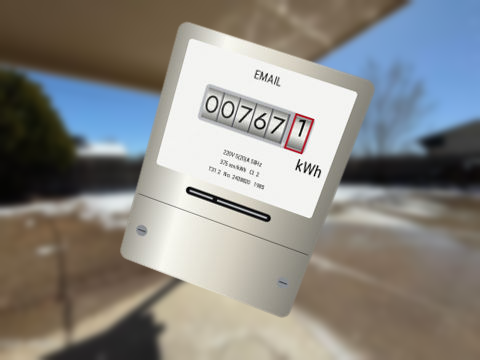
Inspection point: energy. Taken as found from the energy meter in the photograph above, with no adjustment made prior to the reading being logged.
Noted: 767.1 kWh
